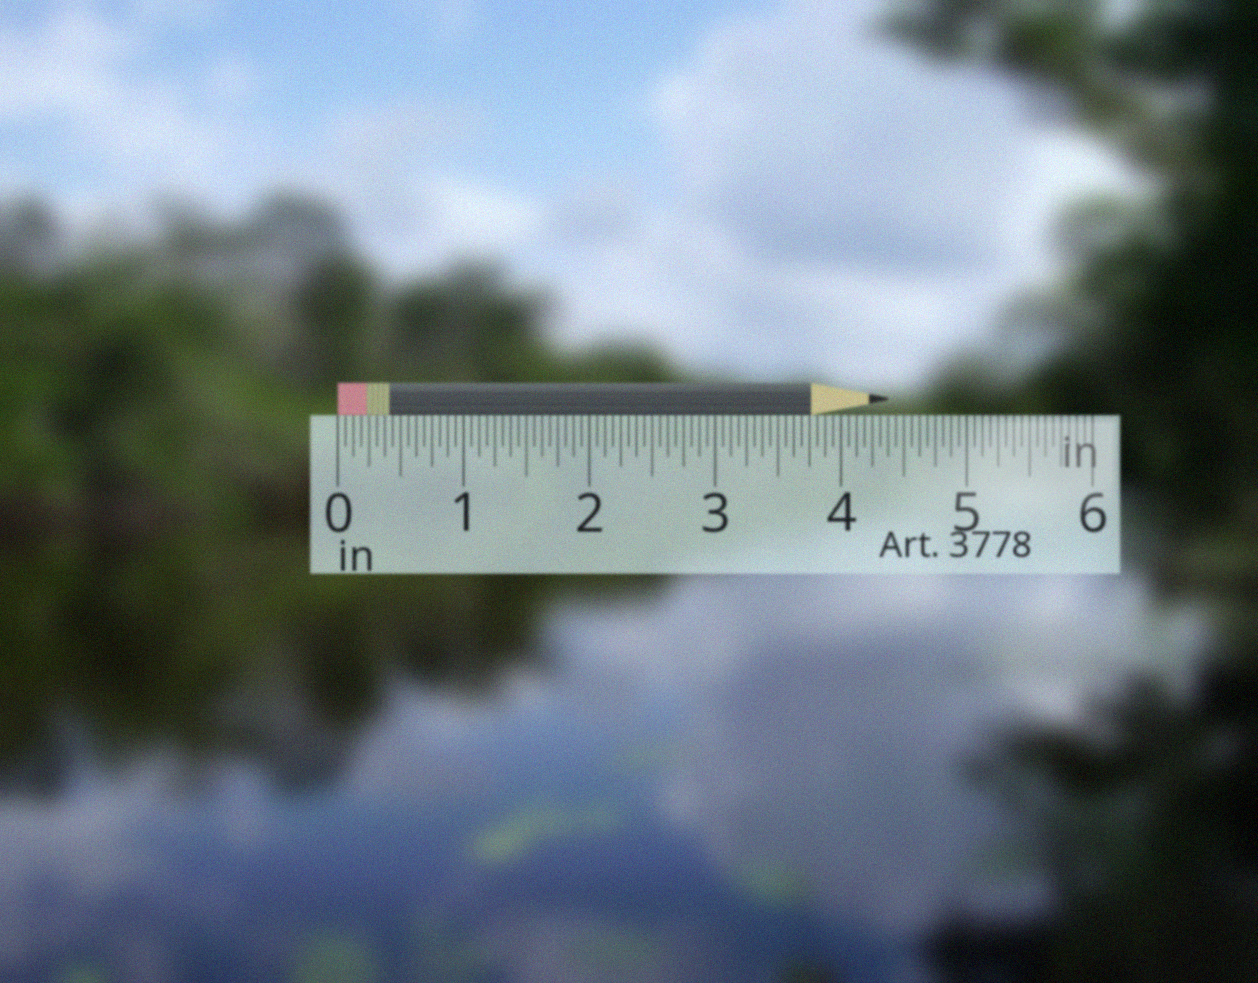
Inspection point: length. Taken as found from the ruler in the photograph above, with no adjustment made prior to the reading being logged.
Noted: 4.375 in
